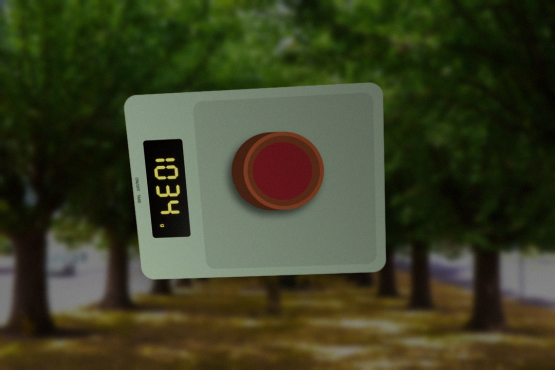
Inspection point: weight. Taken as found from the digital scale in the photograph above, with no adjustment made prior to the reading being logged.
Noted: 1034 g
